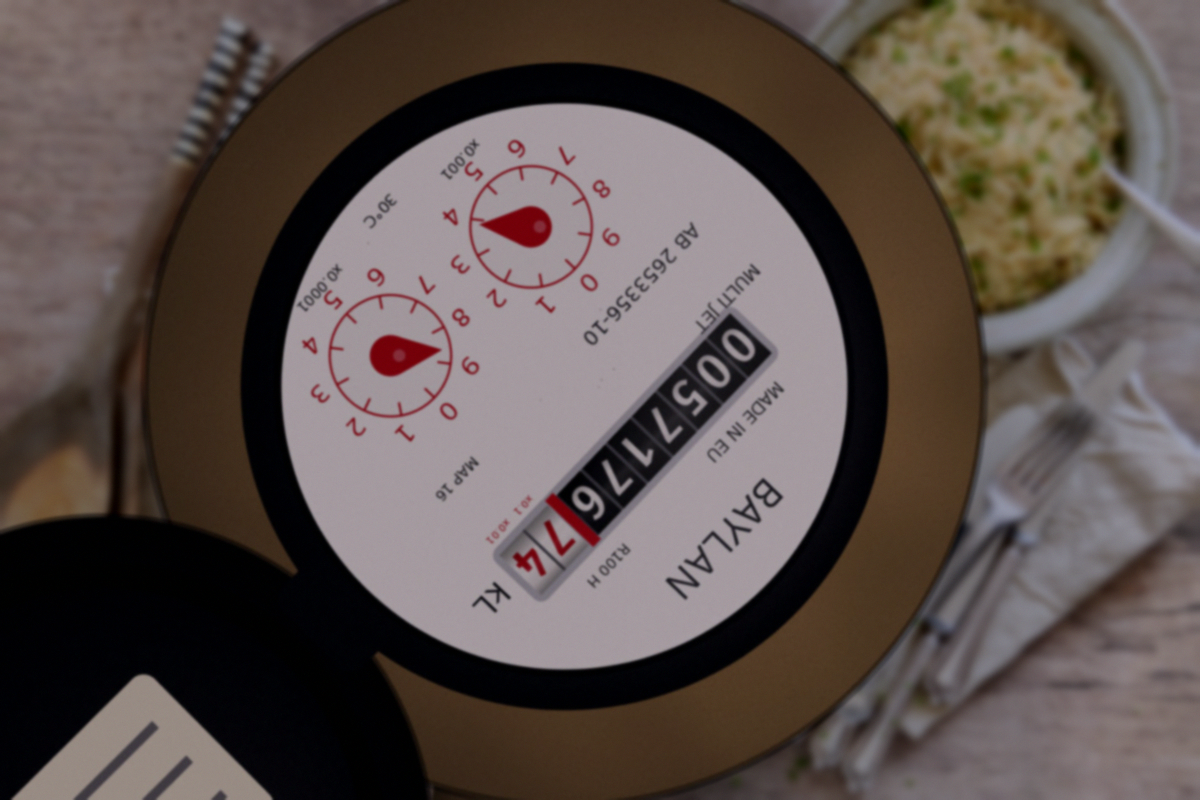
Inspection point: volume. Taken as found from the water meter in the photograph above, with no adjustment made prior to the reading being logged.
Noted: 57176.7438 kL
